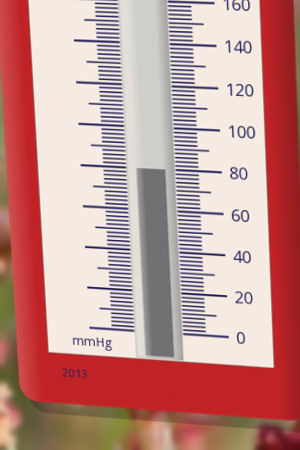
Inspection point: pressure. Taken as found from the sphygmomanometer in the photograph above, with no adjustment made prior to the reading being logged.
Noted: 80 mmHg
